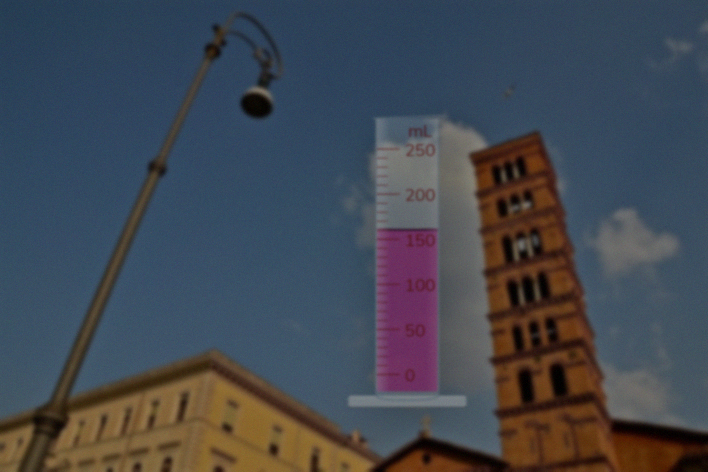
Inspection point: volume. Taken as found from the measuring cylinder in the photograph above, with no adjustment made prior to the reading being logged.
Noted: 160 mL
